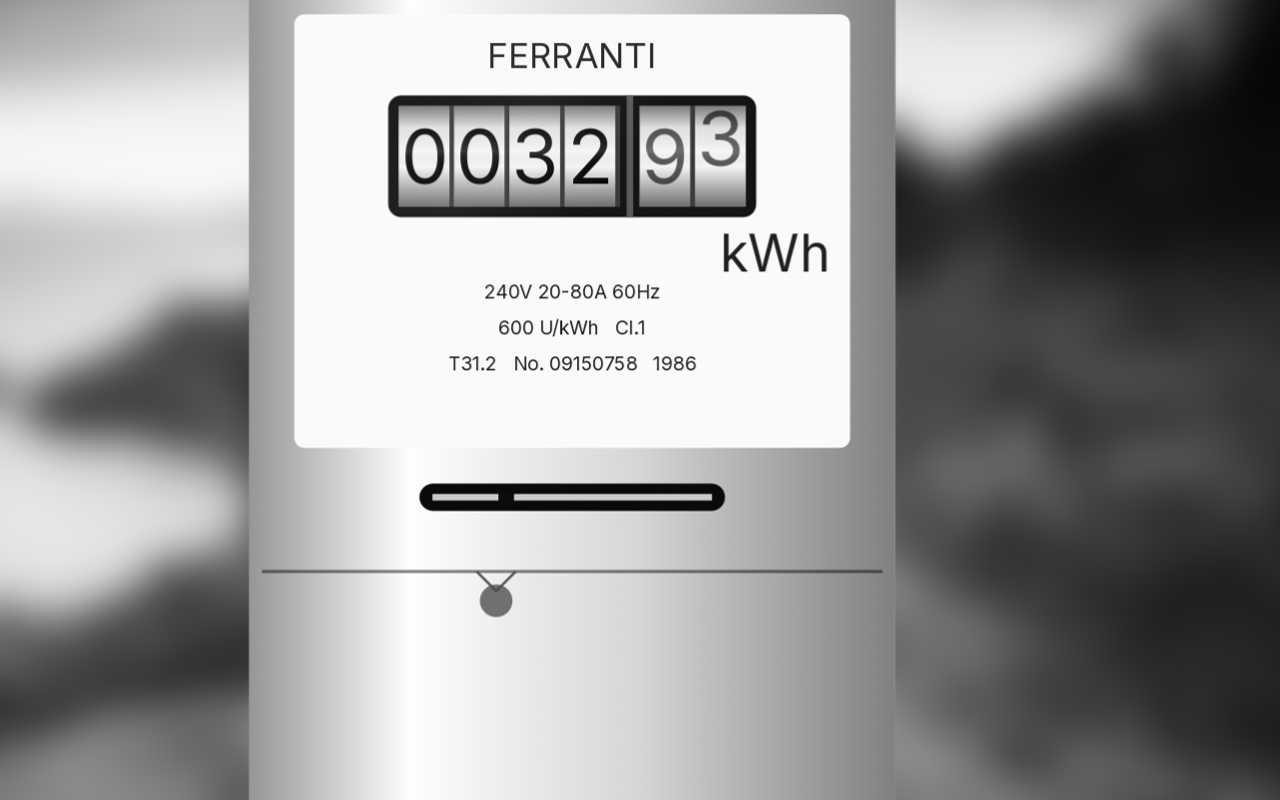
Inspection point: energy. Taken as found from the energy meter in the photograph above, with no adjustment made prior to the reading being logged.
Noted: 32.93 kWh
